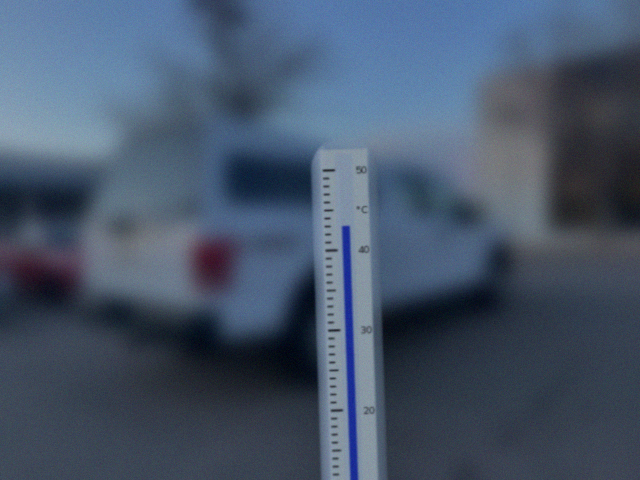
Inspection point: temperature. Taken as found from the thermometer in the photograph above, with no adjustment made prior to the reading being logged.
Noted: 43 °C
